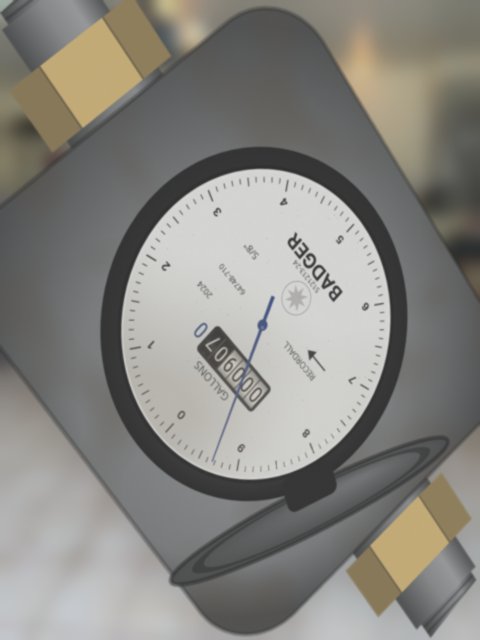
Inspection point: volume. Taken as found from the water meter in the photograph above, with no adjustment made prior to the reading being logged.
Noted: 9069.3 gal
